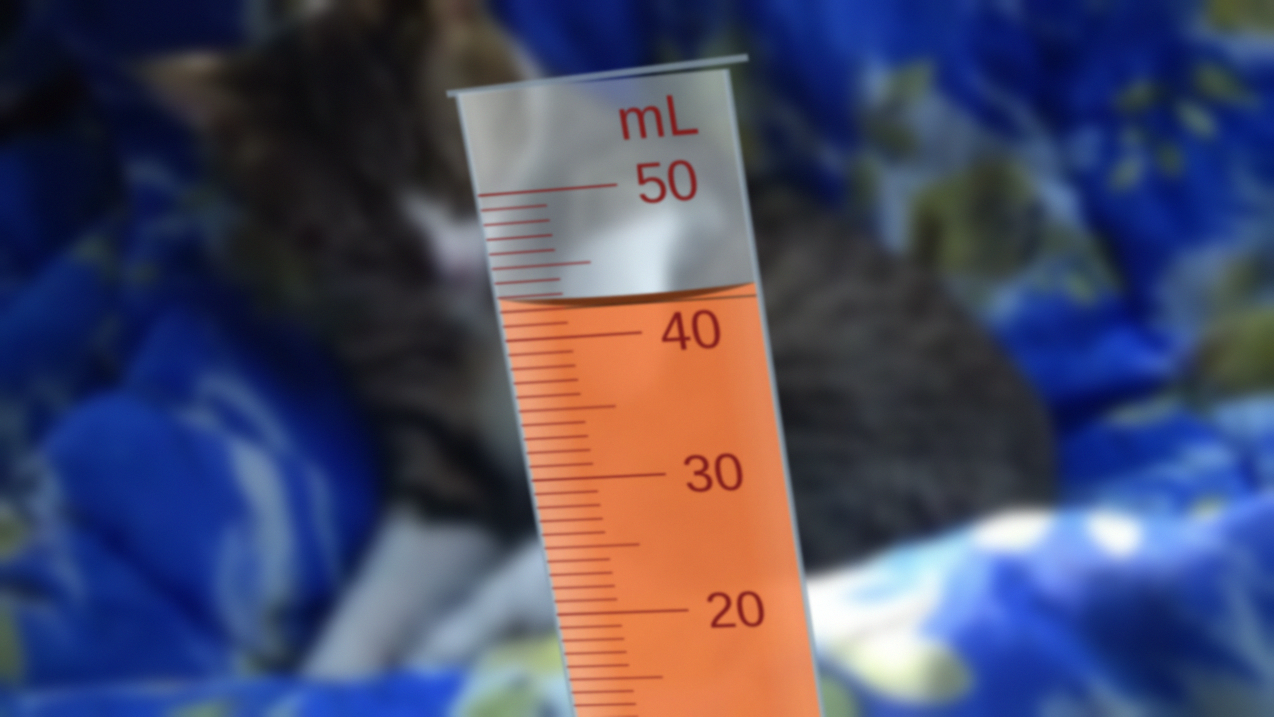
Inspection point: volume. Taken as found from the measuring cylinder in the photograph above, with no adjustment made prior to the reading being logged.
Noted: 42 mL
